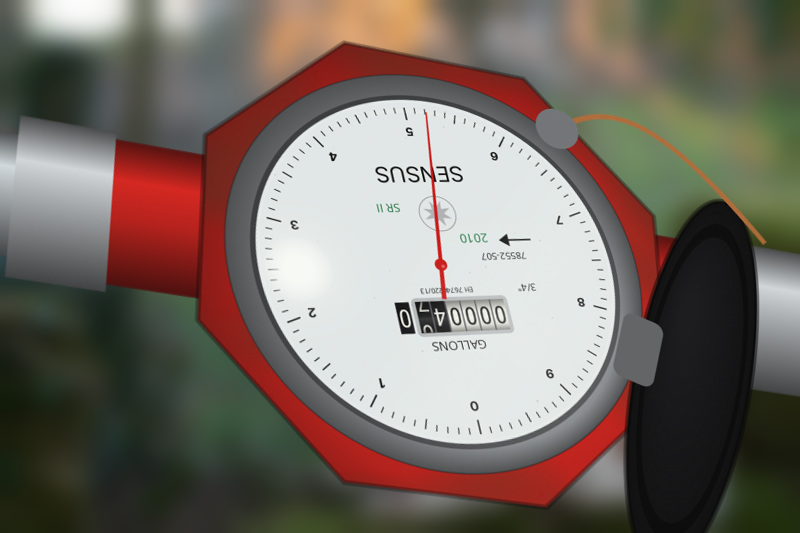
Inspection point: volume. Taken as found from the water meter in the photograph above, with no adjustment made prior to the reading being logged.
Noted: 465.2 gal
